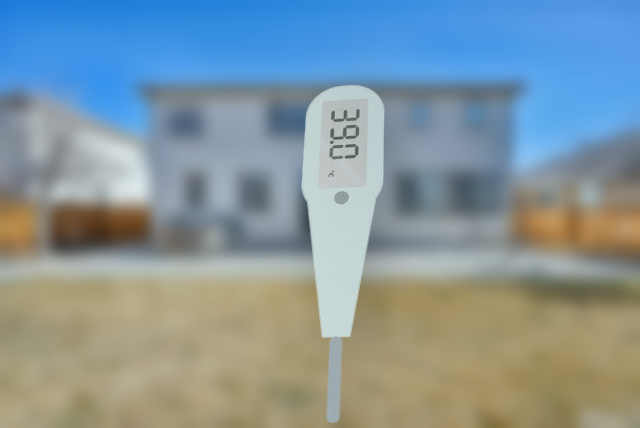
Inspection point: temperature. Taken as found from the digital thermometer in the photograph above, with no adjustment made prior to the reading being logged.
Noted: 39.0 °C
